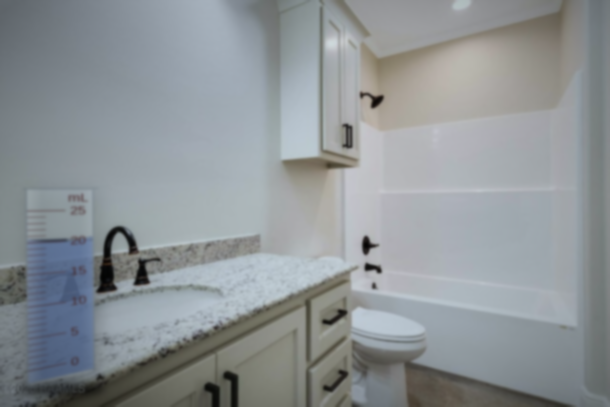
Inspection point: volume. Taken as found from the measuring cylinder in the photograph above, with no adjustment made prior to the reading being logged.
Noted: 20 mL
